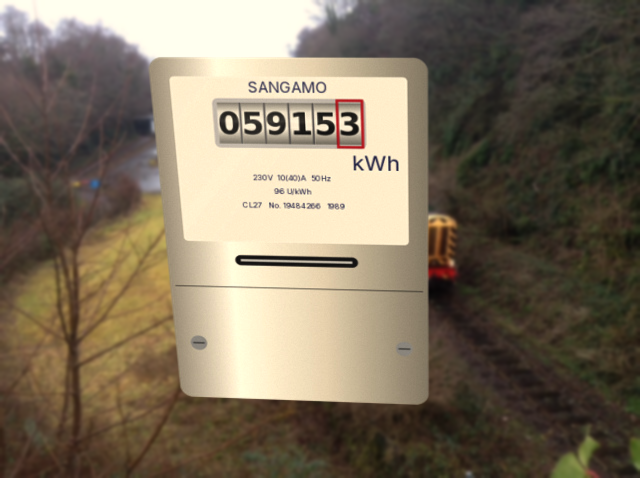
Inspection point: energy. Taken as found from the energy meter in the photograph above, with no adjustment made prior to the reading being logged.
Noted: 5915.3 kWh
